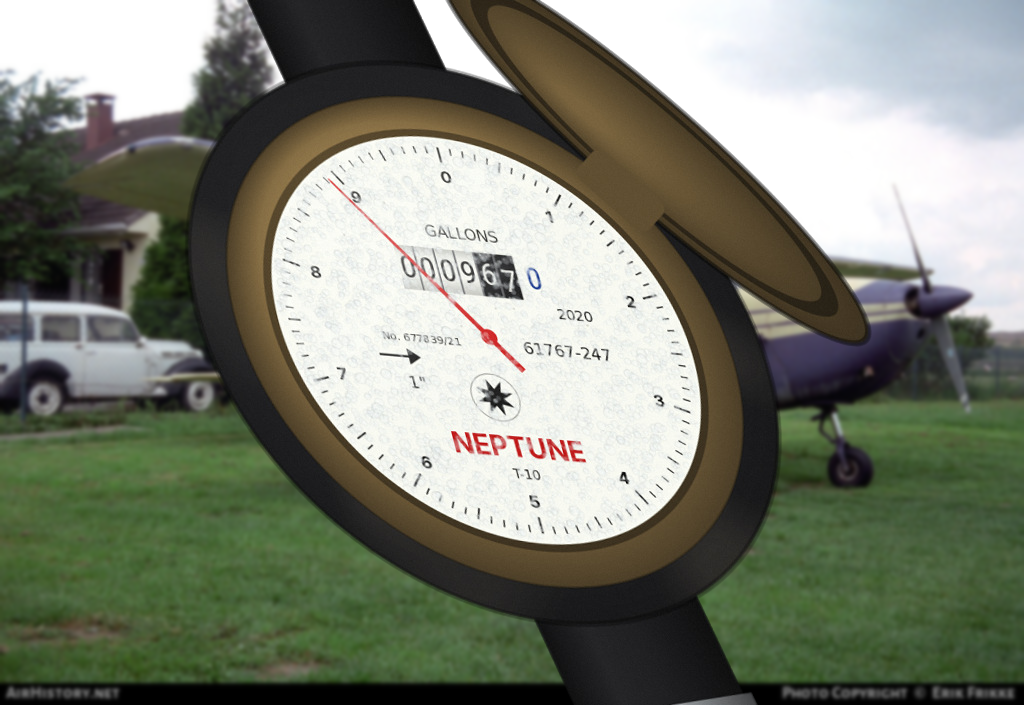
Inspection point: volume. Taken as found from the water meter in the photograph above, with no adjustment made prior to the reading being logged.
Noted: 9668.9 gal
